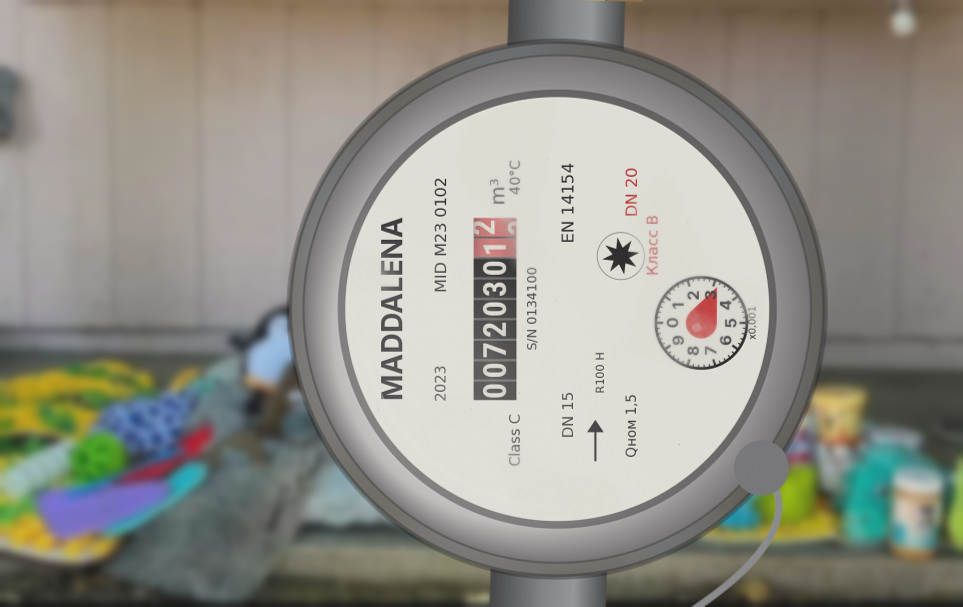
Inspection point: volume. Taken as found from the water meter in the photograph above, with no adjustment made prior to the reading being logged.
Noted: 72030.123 m³
